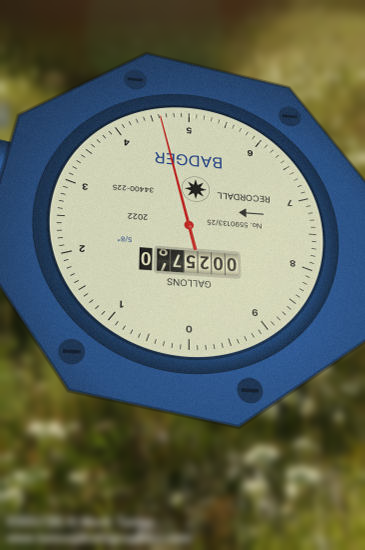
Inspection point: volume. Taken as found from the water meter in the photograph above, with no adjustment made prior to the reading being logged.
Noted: 25774.6 gal
